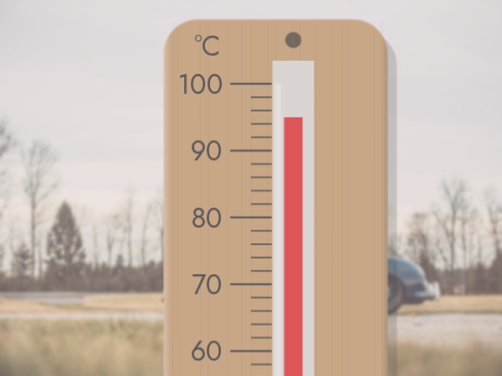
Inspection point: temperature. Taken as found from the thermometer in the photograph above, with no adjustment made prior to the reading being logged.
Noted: 95 °C
